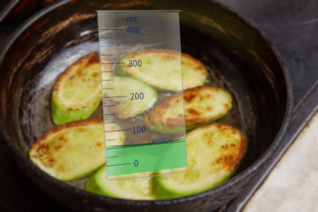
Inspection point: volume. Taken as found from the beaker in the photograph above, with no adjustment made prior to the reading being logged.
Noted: 50 mL
